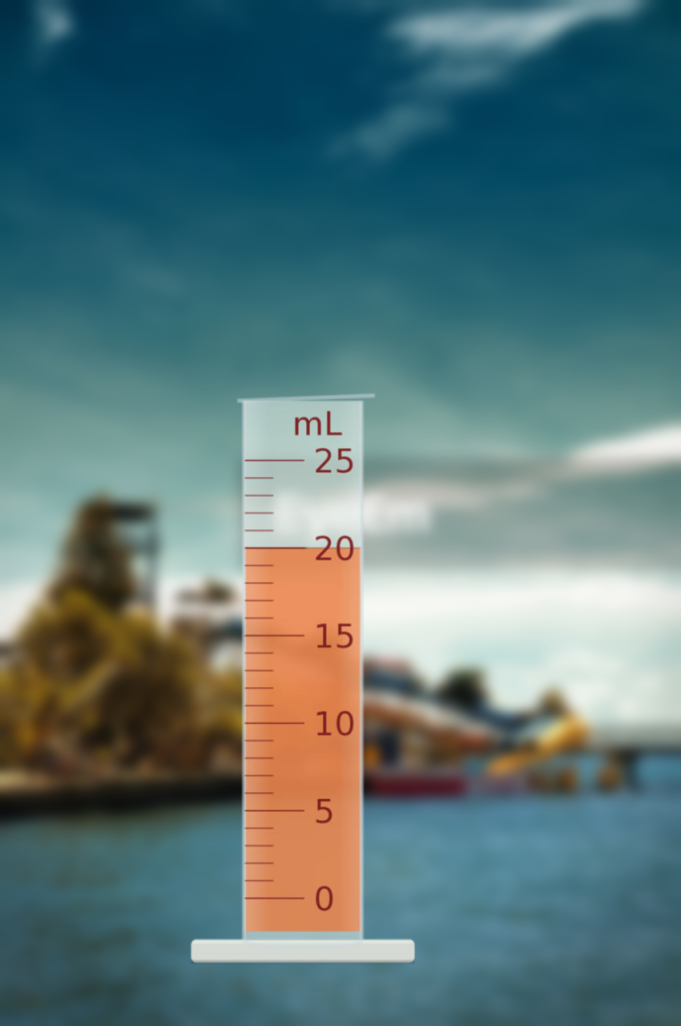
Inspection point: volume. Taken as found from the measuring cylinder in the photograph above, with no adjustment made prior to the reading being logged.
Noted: 20 mL
